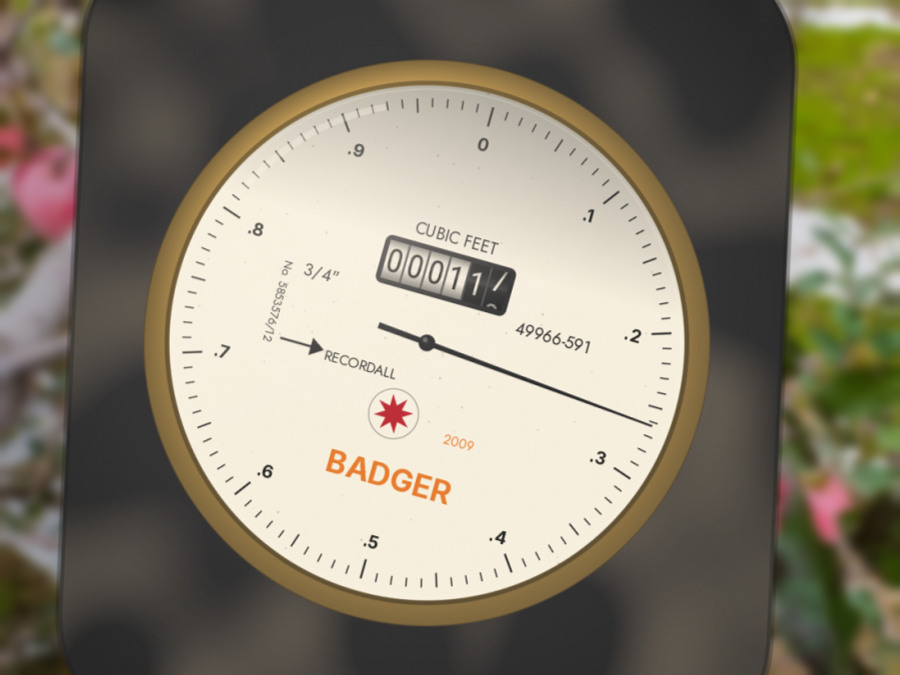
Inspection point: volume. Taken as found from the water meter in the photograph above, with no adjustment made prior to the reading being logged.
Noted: 117.26 ft³
